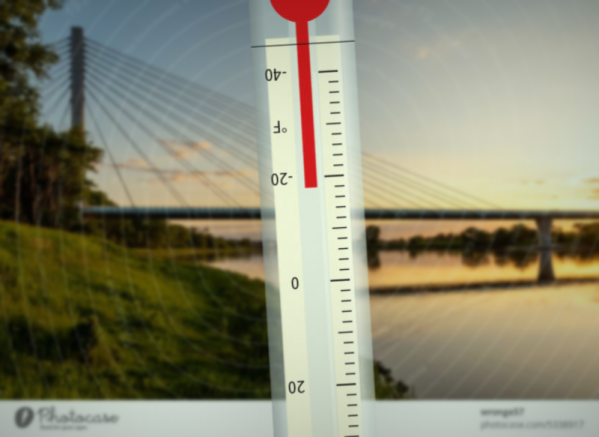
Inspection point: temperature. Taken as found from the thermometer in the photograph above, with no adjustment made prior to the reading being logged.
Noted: -18 °F
